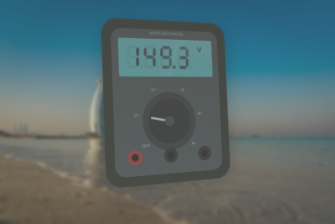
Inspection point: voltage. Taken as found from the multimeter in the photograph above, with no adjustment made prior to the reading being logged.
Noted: 149.3 V
